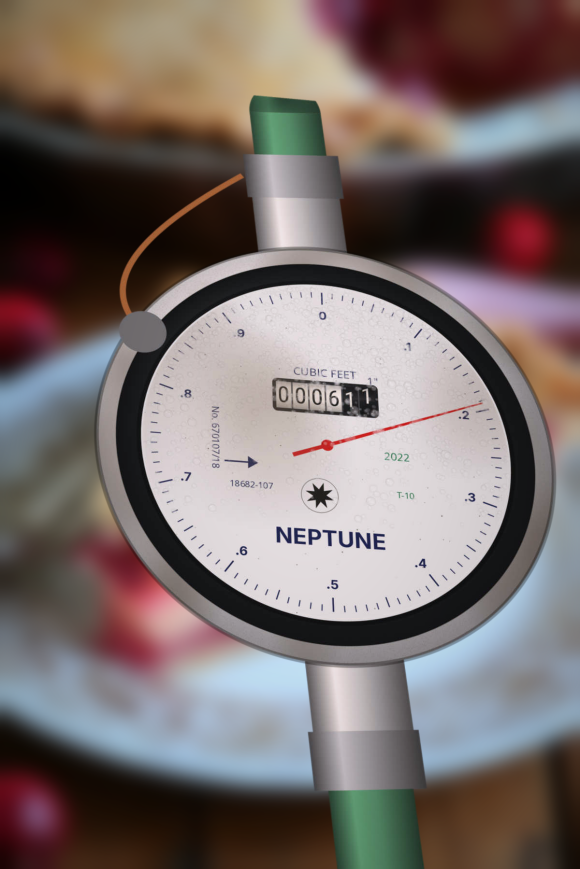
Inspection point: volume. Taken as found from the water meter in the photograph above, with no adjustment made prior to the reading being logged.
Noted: 611.19 ft³
